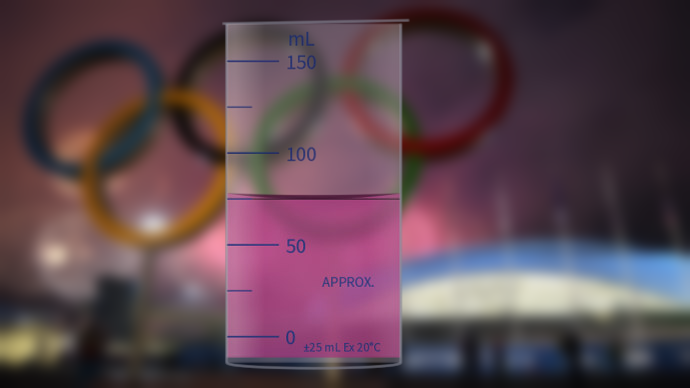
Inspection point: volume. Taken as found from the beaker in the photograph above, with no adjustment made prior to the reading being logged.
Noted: 75 mL
